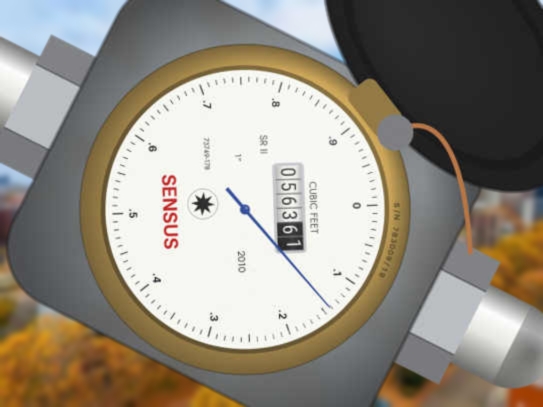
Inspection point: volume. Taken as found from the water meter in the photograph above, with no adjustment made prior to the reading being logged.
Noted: 56361.14 ft³
